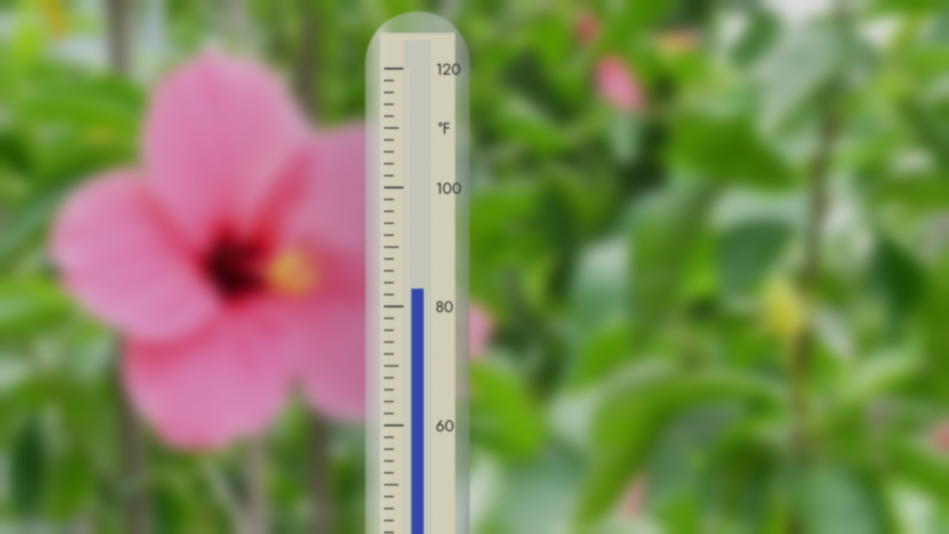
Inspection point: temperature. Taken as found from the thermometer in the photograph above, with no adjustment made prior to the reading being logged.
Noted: 83 °F
